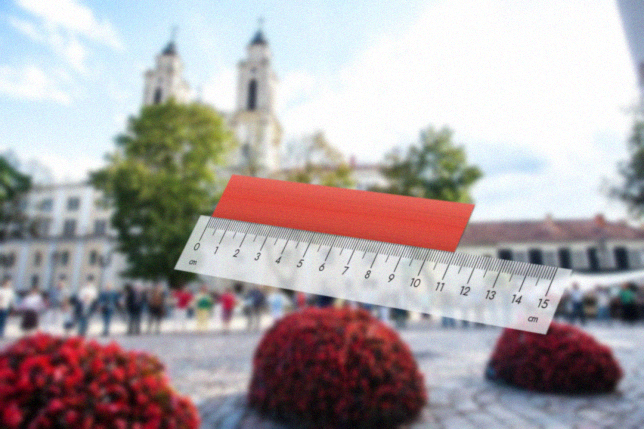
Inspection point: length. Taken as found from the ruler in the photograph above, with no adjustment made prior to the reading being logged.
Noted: 11 cm
